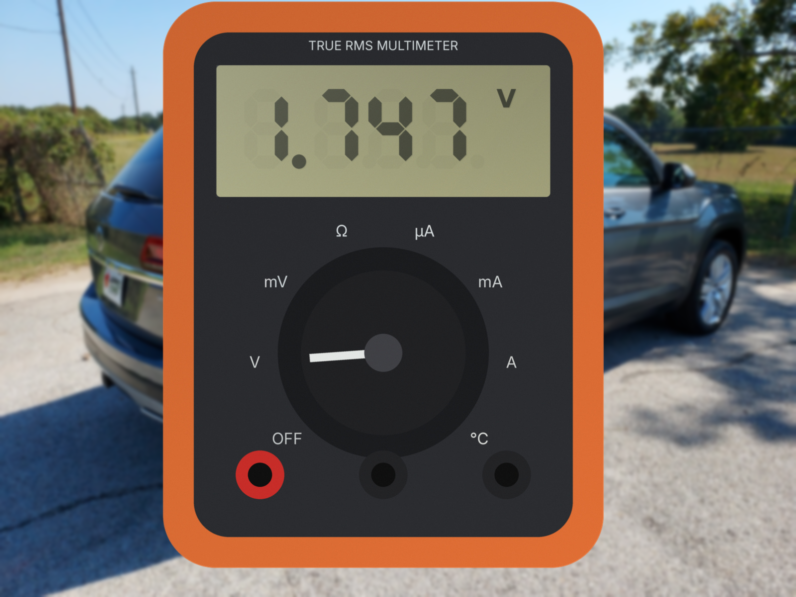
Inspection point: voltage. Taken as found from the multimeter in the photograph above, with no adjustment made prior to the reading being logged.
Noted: 1.747 V
